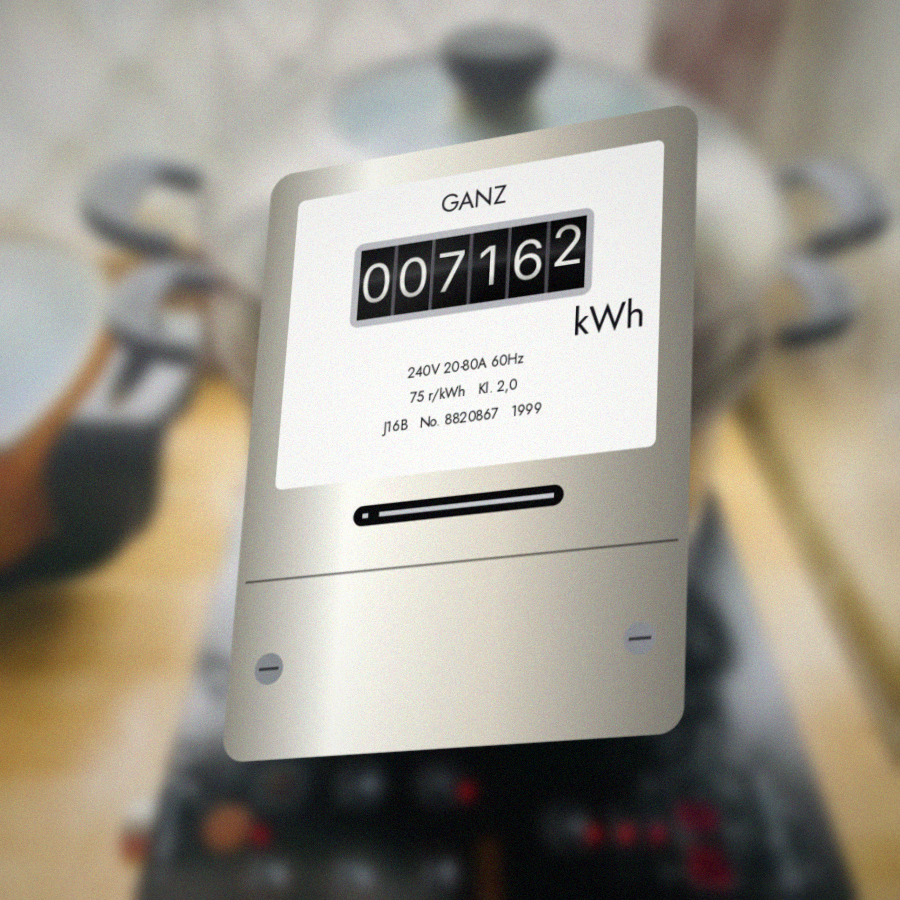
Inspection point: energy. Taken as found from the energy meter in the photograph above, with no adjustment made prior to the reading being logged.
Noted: 7162 kWh
